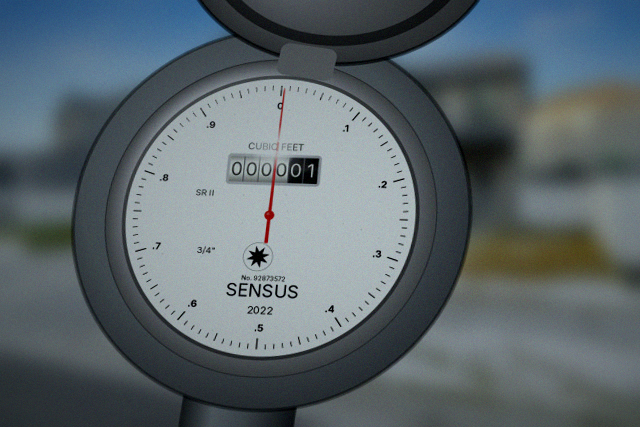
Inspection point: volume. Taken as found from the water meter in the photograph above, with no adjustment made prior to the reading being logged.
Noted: 1.00 ft³
